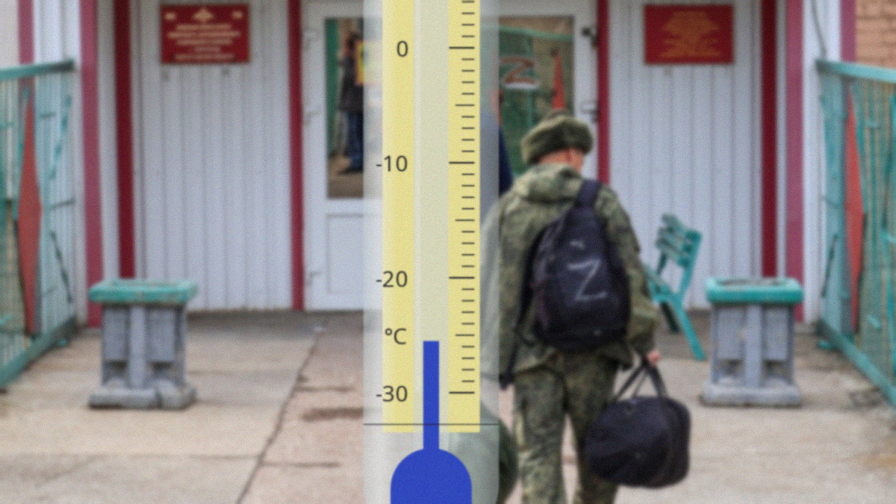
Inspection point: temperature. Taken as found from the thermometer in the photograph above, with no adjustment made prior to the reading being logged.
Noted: -25.5 °C
